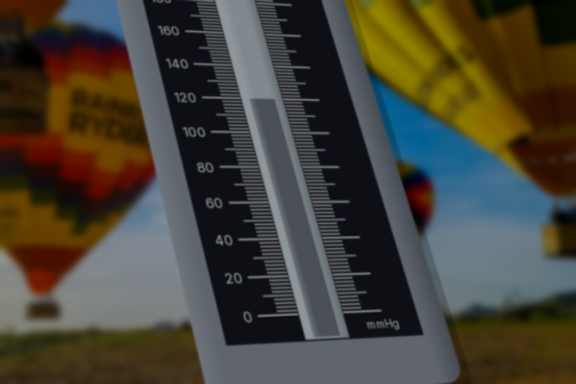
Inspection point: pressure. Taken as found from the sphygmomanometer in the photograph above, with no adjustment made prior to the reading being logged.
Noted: 120 mmHg
